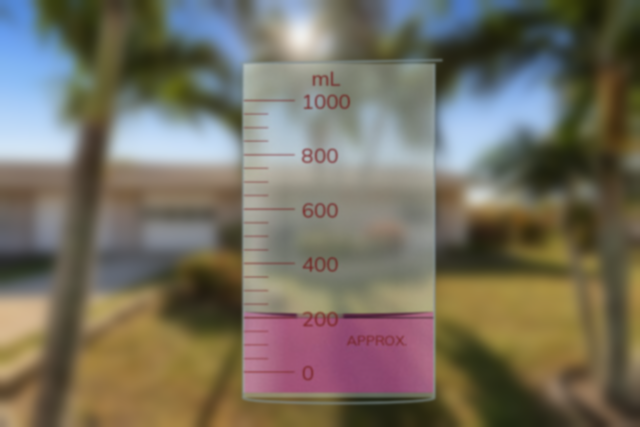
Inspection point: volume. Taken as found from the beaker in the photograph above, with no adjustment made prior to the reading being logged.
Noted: 200 mL
